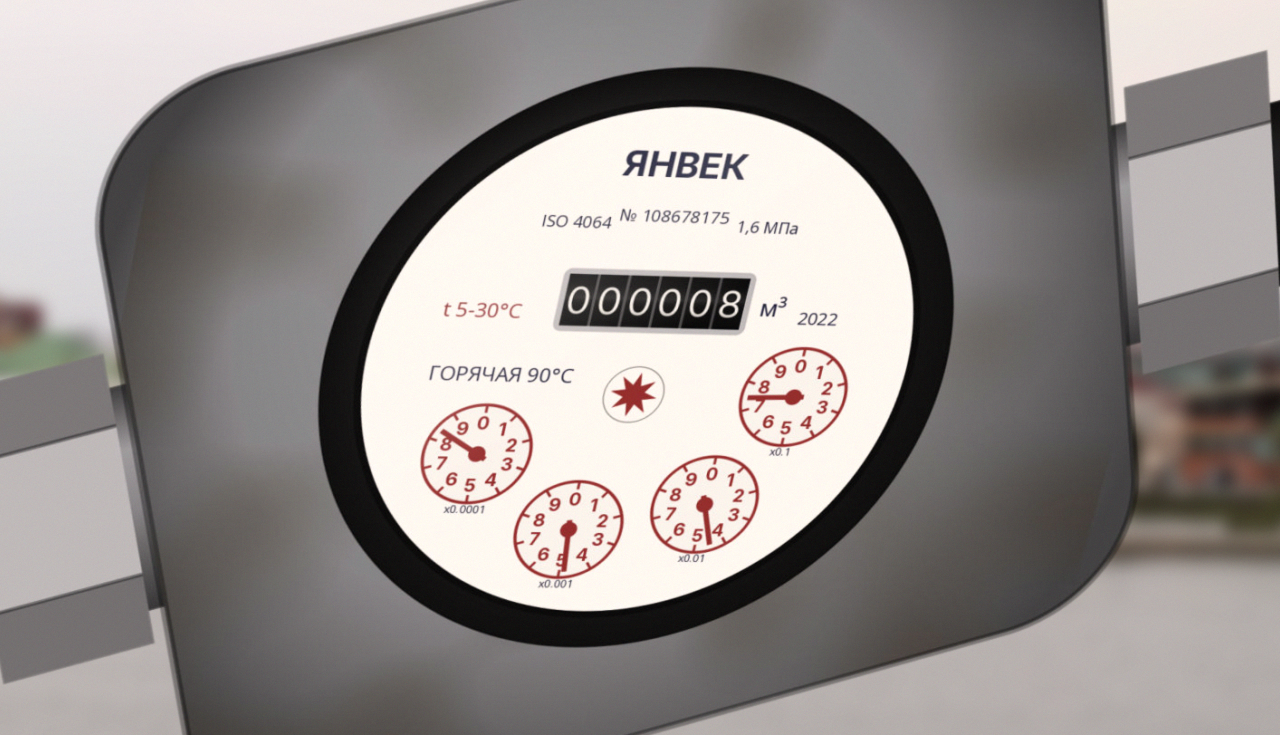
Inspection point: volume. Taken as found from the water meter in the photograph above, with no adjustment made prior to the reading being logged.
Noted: 8.7448 m³
